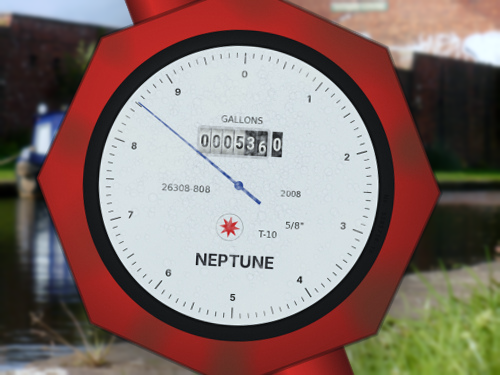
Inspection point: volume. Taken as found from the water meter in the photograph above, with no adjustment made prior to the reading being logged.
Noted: 5358.5 gal
